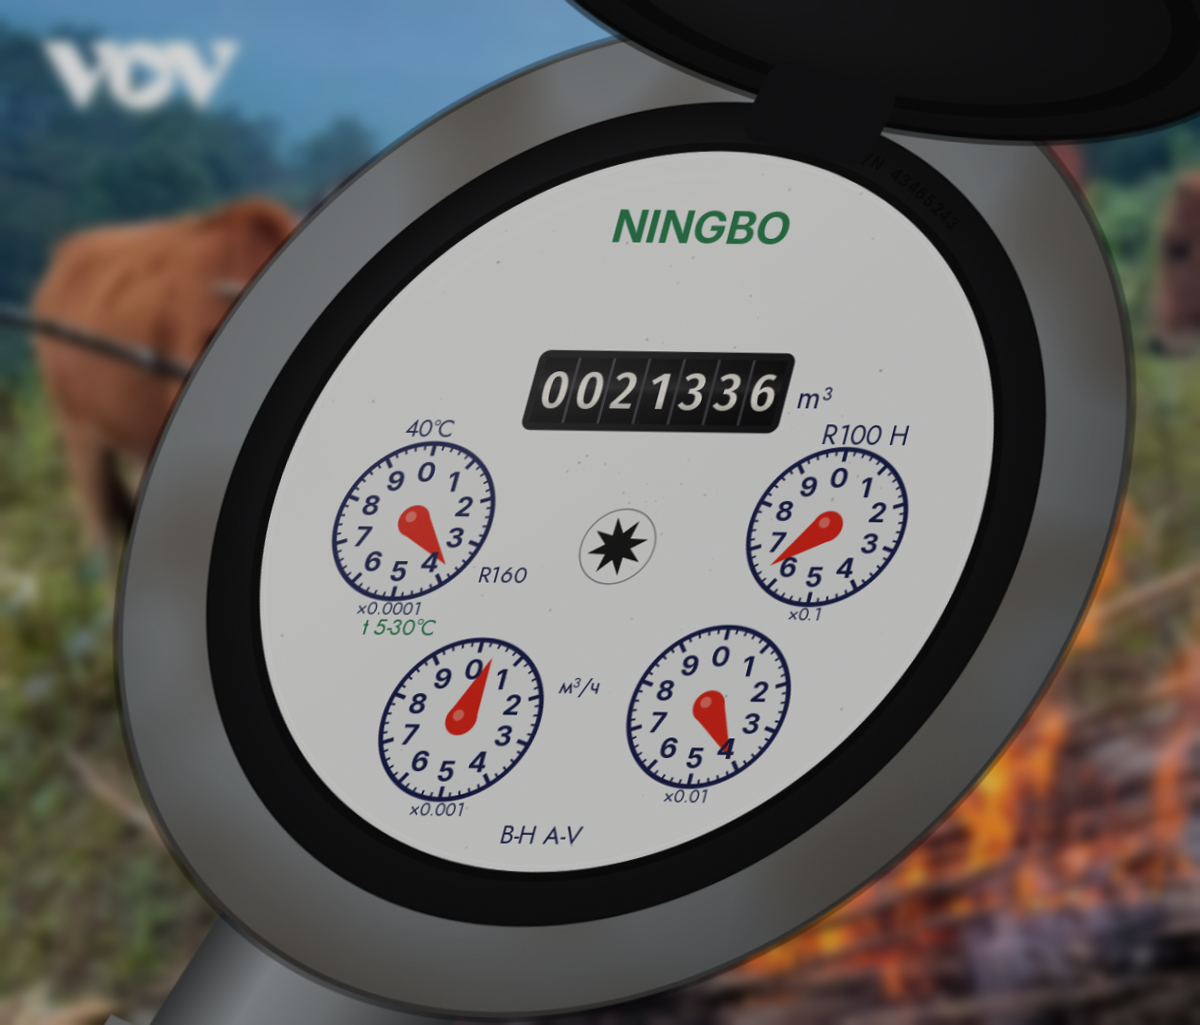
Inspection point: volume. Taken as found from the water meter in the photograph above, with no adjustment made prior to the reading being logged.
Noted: 21336.6403 m³
